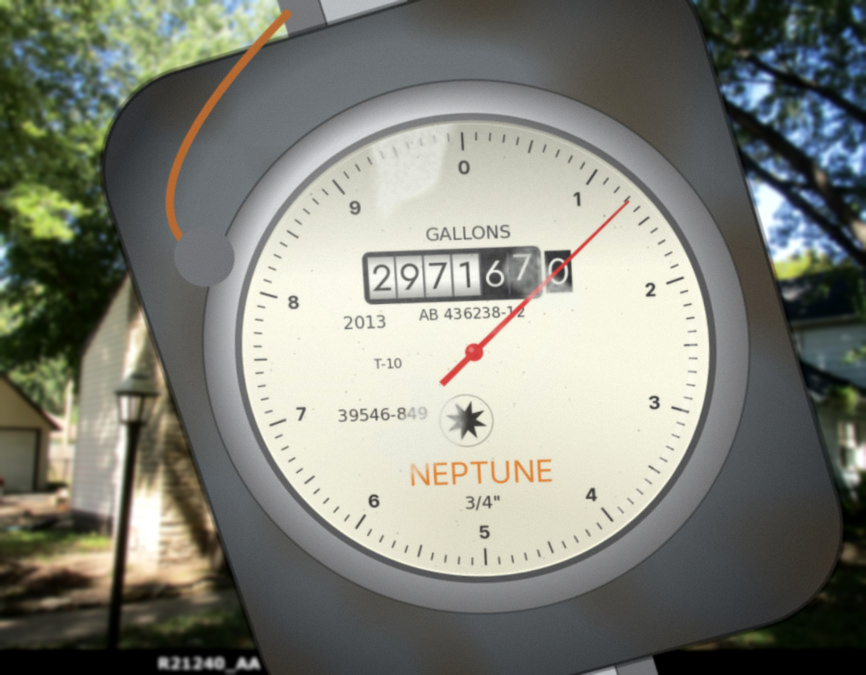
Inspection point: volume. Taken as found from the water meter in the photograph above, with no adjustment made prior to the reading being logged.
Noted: 2971671.3 gal
